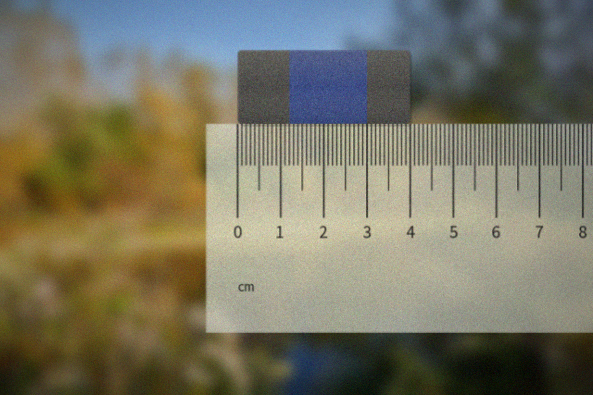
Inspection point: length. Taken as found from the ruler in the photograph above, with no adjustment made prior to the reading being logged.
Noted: 4 cm
